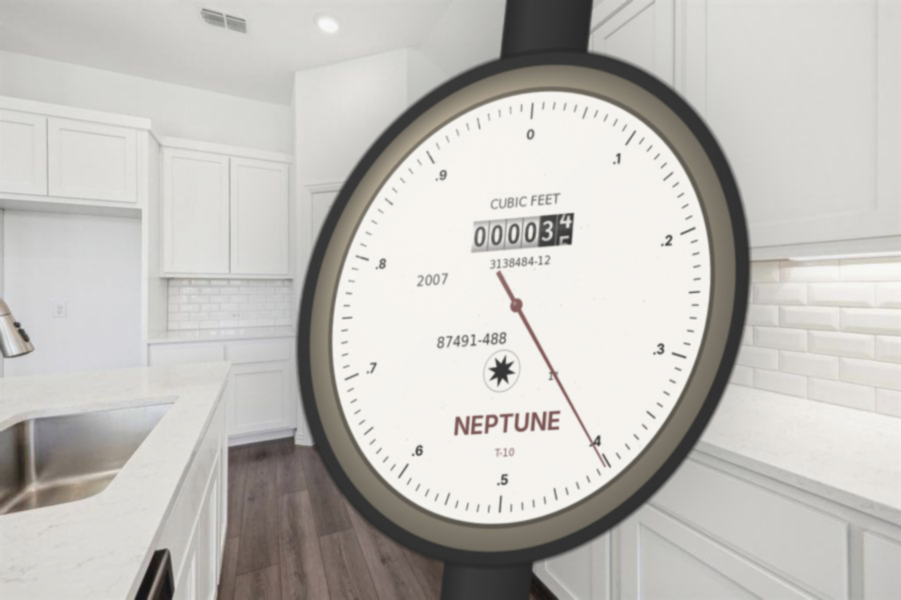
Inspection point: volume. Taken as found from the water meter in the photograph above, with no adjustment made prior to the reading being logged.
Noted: 34.40 ft³
